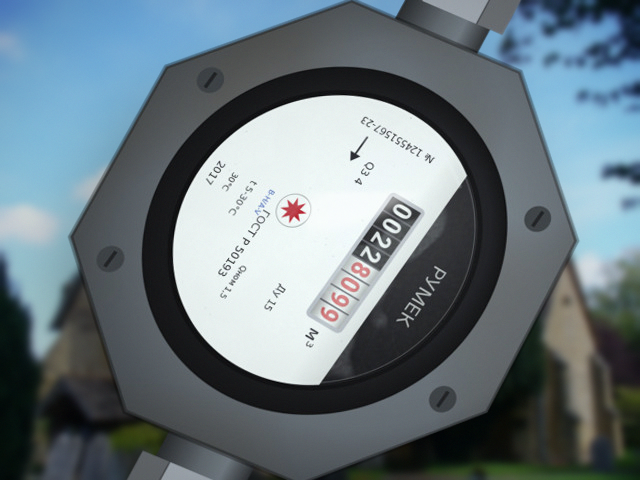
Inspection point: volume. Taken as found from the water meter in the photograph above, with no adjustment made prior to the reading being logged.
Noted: 22.8099 m³
